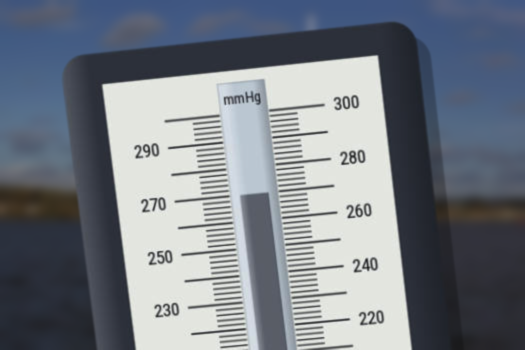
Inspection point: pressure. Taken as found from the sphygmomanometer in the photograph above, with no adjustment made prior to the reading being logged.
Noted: 270 mmHg
